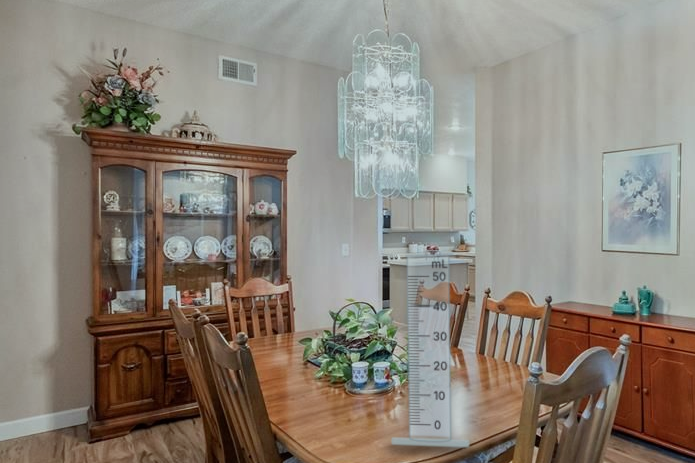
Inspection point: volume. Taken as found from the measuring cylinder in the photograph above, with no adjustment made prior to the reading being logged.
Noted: 40 mL
